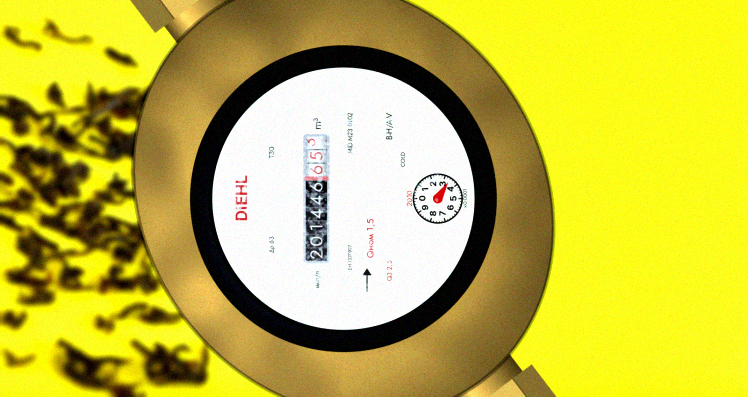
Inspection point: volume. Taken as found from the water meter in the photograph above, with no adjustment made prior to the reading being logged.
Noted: 201446.6533 m³
